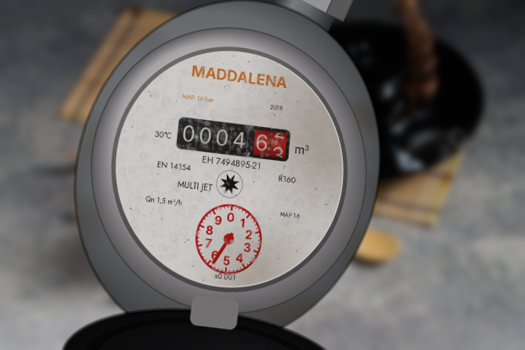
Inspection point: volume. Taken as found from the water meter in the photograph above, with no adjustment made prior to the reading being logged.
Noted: 4.625 m³
